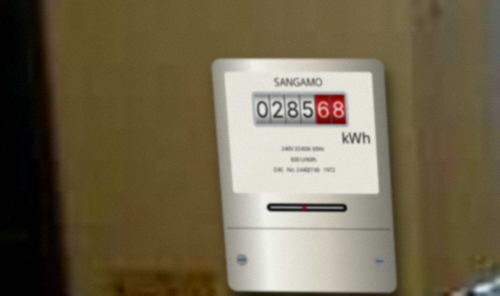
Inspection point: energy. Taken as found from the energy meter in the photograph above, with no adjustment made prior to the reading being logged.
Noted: 285.68 kWh
